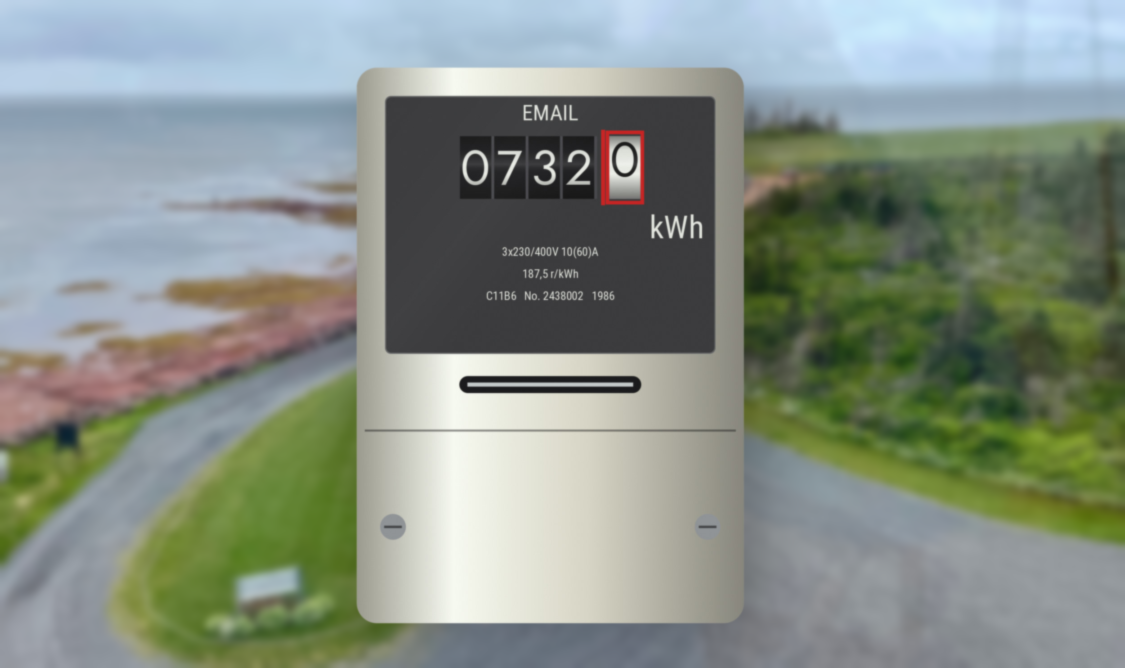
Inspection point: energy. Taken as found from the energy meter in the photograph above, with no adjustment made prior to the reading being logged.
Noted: 732.0 kWh
